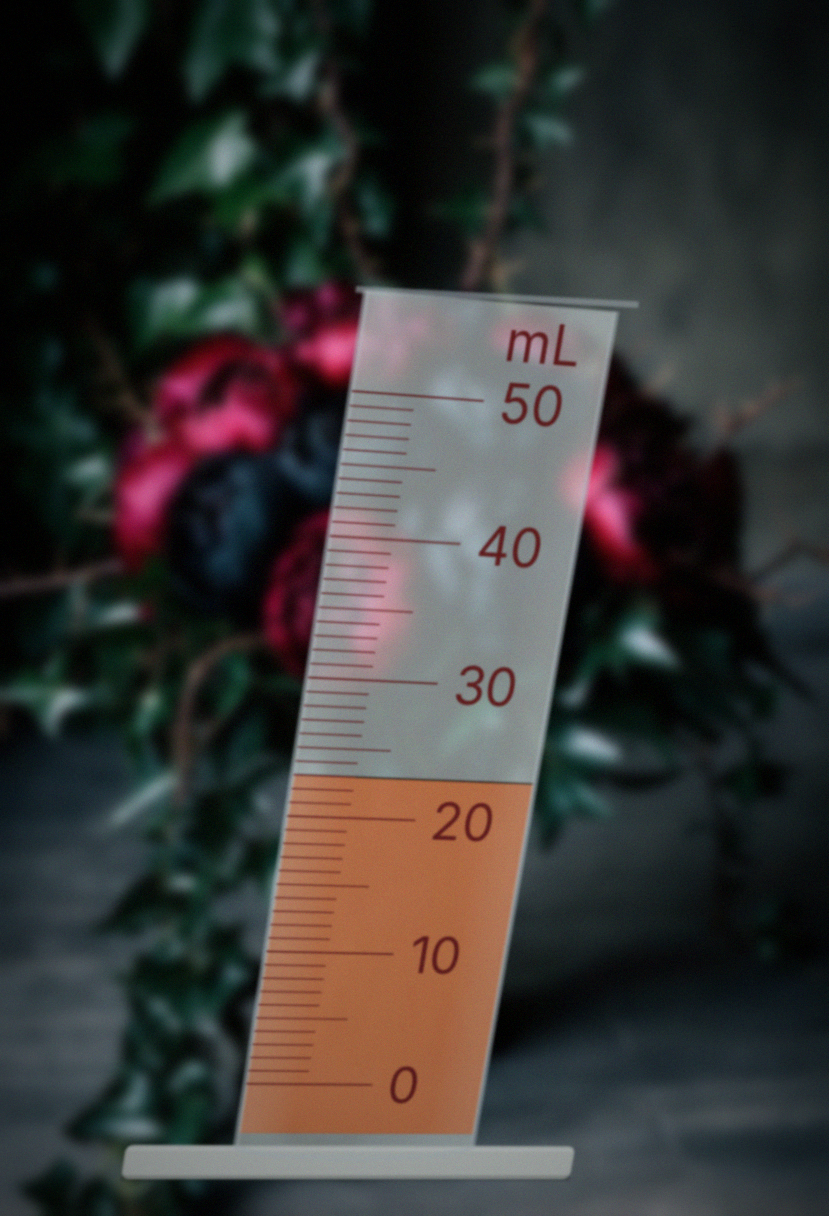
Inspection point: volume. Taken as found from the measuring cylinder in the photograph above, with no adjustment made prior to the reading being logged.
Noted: 23 mL
